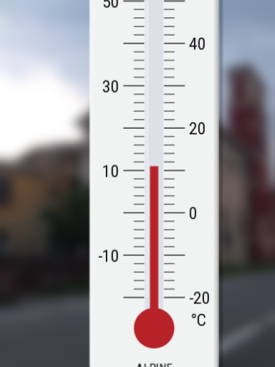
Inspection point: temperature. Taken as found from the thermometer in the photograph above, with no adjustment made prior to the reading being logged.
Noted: 11 °C
